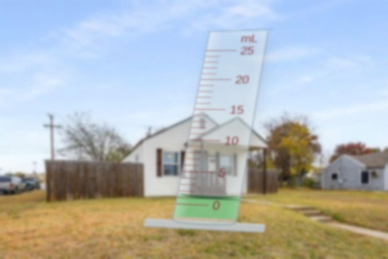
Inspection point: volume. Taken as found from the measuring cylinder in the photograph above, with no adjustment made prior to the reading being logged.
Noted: 1 mL
